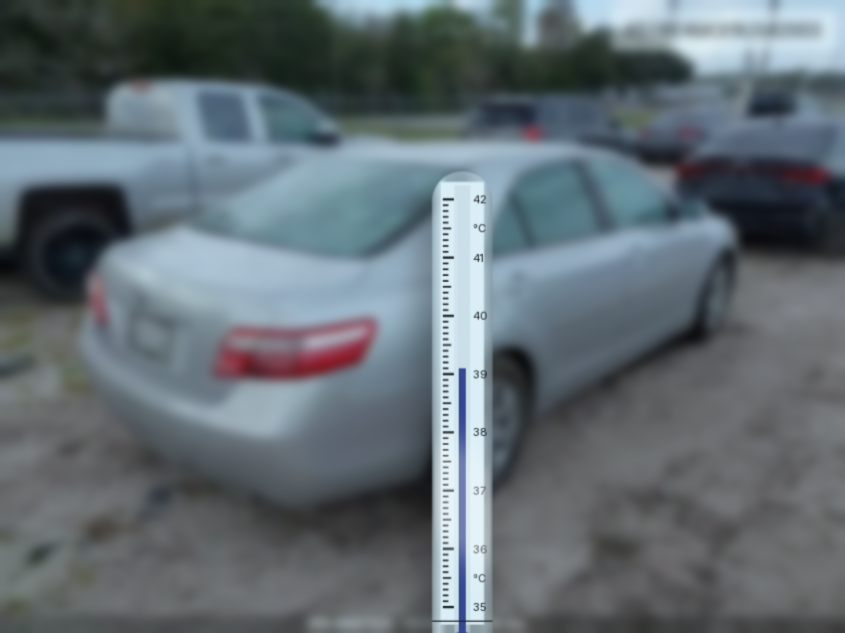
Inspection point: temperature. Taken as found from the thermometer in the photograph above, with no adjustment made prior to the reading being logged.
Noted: 39.1 °C
